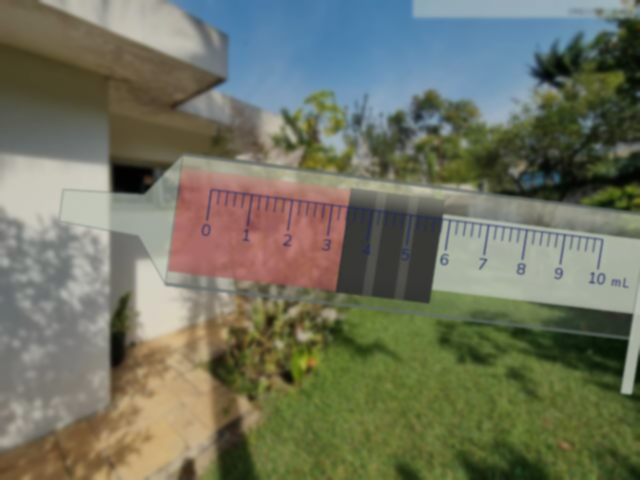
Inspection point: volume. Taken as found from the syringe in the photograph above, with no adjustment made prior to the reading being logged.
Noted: 3.4 mL
